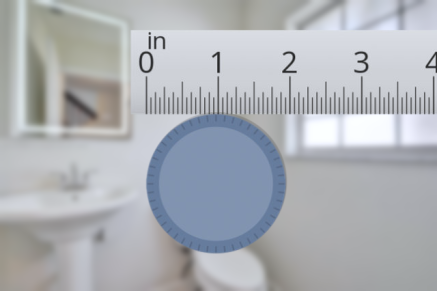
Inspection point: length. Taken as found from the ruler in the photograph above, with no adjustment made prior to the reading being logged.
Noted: 1.9375 in
